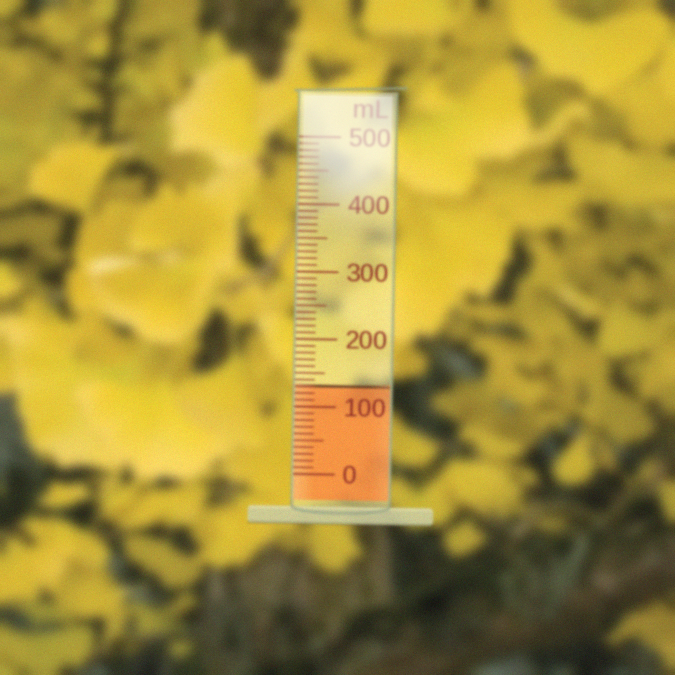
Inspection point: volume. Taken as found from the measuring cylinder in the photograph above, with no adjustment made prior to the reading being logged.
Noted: 130 mL
